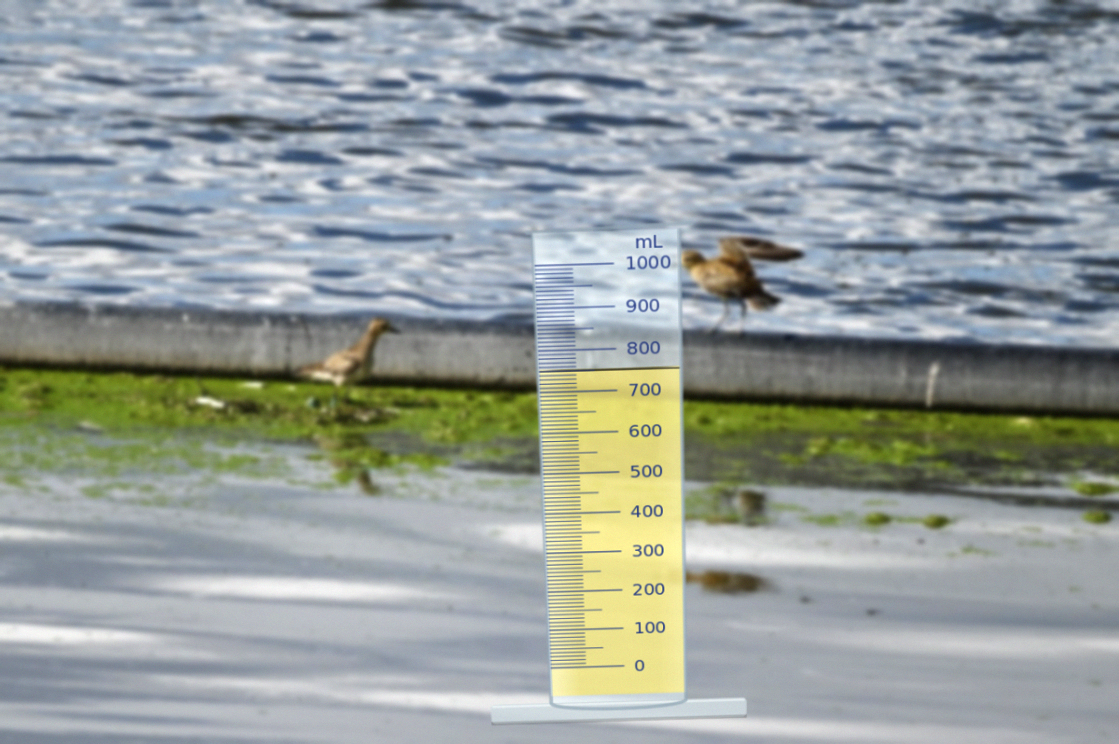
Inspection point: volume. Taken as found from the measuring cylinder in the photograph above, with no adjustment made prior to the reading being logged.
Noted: 750 mL
